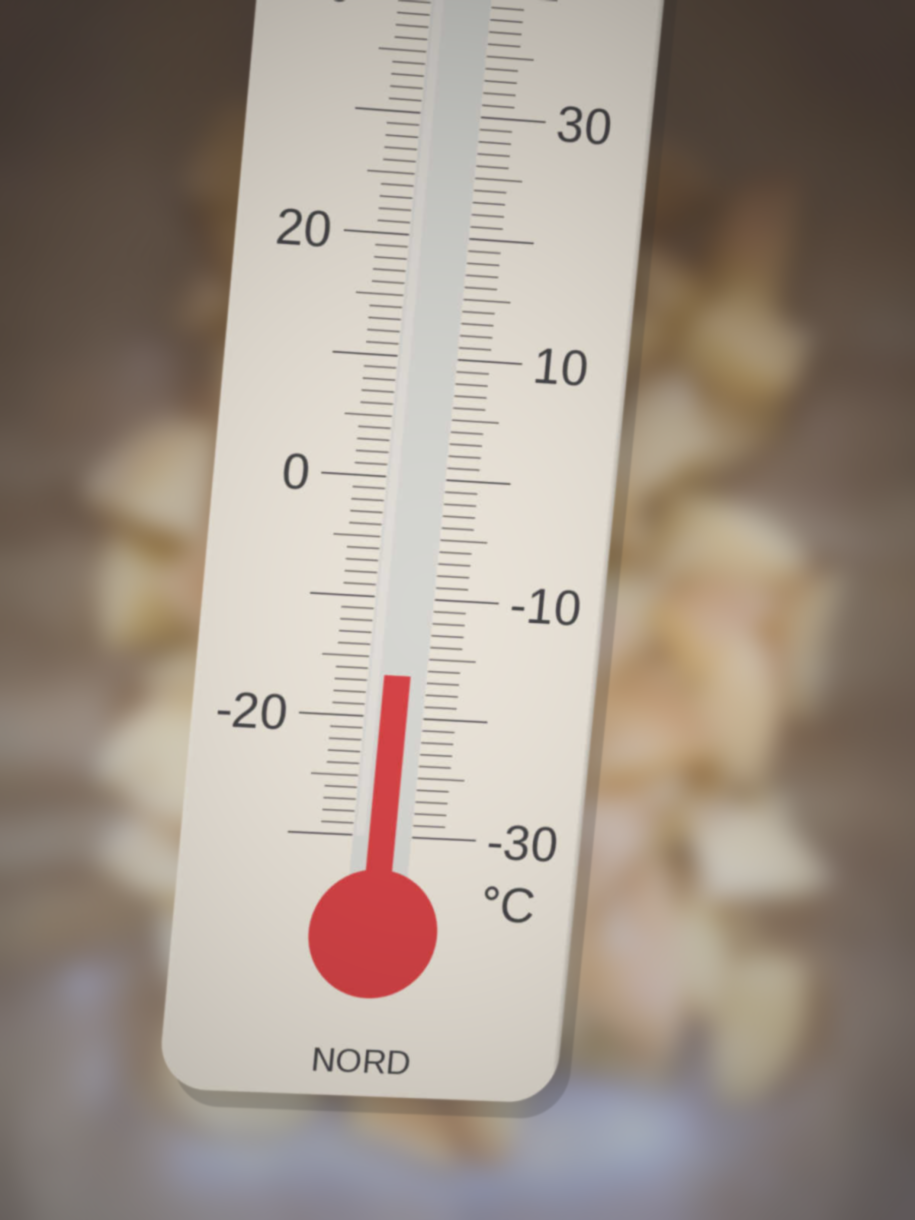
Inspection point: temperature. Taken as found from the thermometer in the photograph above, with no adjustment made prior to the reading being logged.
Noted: -16.5 °C
